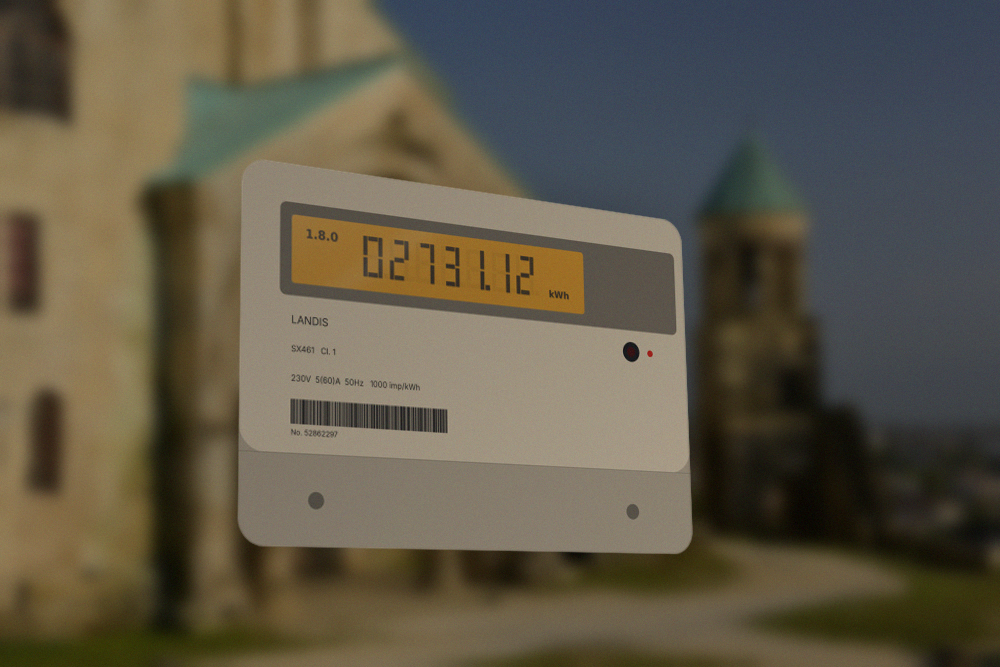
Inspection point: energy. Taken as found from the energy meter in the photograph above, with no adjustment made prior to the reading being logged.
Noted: 2731.12 kWh
